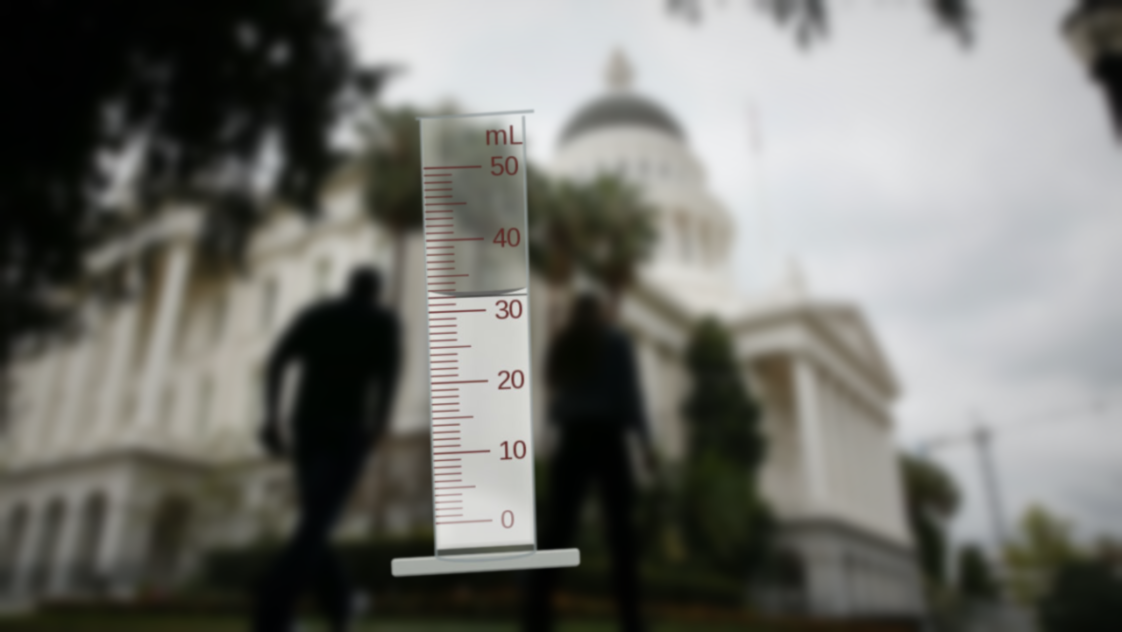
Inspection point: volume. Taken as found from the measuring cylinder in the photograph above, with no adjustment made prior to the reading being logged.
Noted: 32 mL
